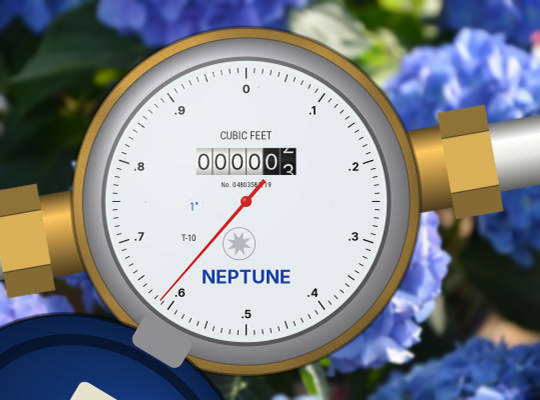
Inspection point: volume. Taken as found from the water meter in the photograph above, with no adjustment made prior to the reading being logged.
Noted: 2.61 ft³
